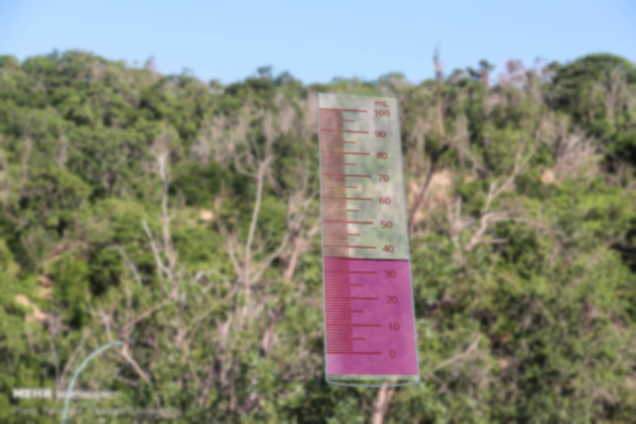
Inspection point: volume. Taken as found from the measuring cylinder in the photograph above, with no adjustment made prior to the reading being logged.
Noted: 35 mL
